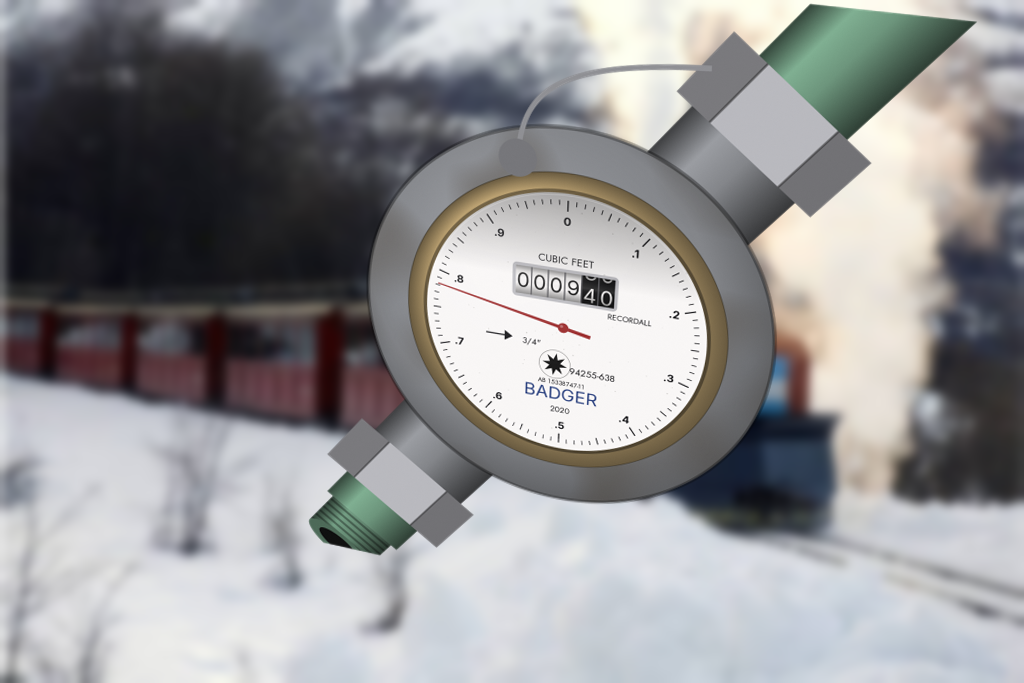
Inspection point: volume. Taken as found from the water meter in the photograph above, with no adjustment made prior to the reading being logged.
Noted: 939.78 ft³
